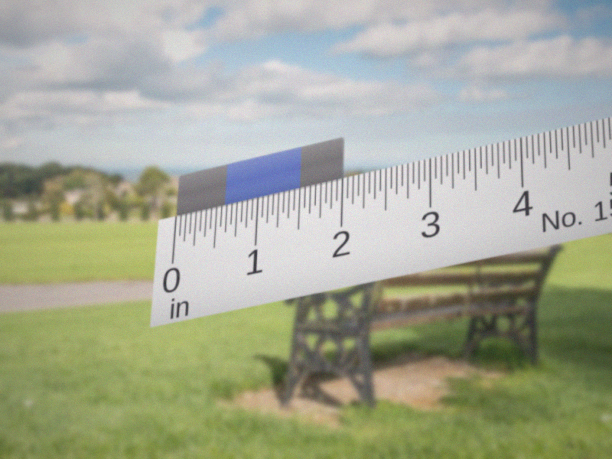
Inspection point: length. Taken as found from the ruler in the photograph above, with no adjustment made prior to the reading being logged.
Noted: 2 in
